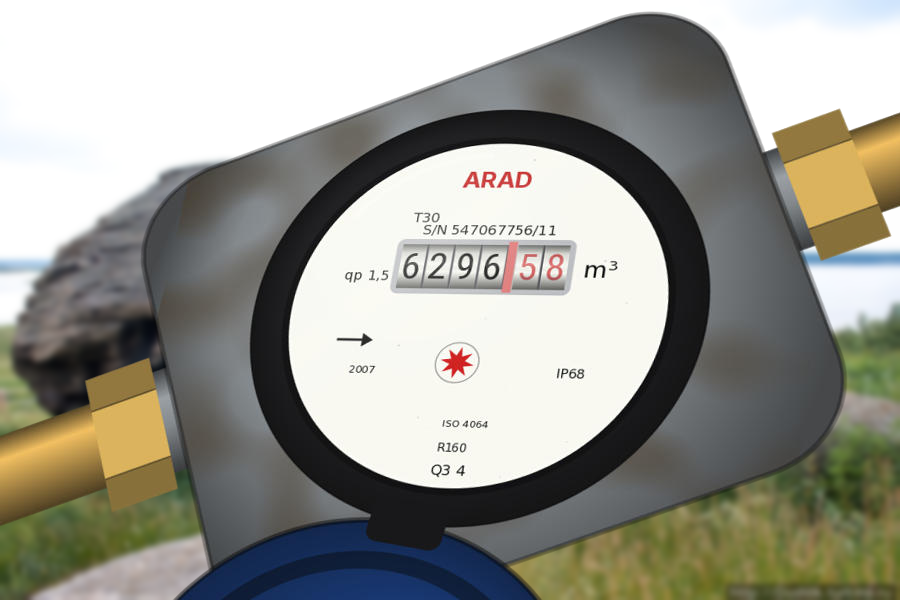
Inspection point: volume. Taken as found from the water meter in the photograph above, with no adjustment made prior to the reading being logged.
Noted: 6296.58 m³
